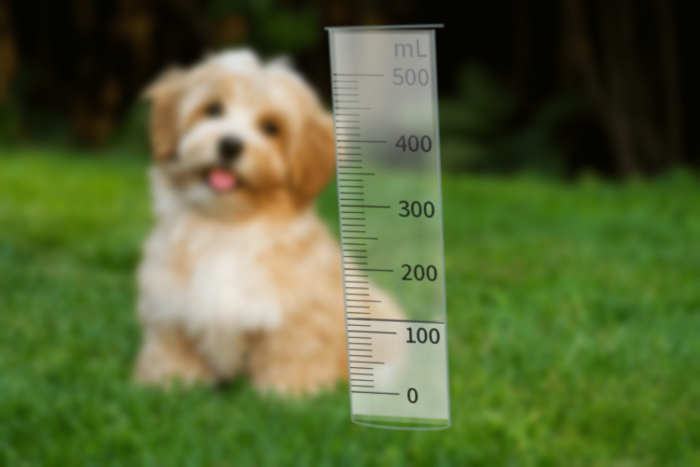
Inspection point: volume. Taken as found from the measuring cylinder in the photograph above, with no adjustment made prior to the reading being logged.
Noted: 120 mL
